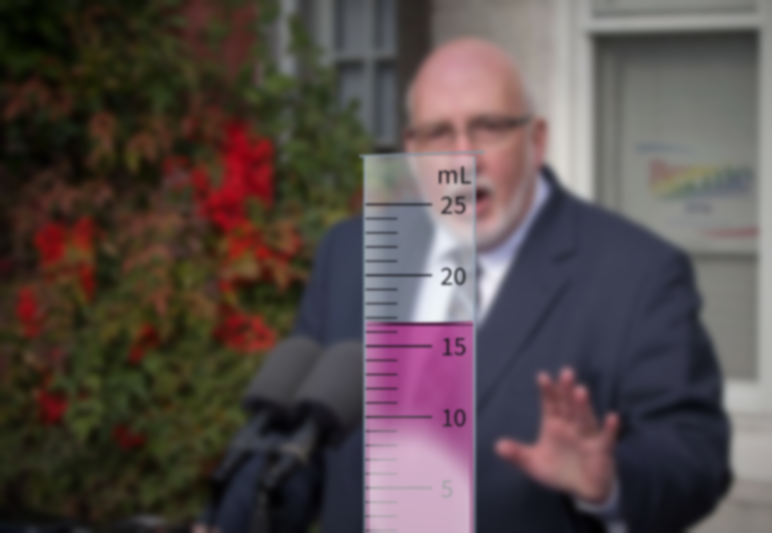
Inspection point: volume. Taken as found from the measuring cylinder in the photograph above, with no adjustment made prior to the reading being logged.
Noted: 16.5 mL
